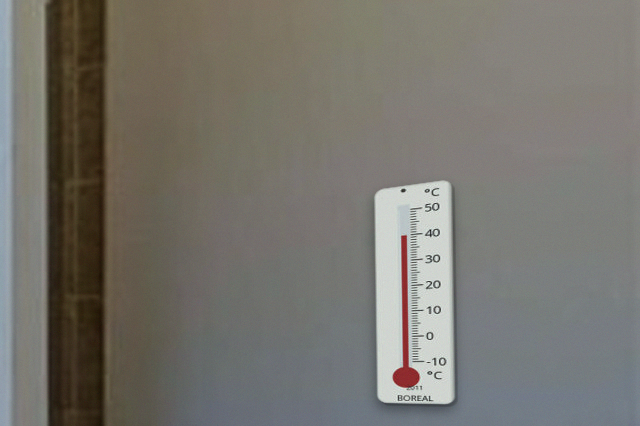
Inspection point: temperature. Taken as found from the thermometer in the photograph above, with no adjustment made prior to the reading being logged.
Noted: 40 °C
